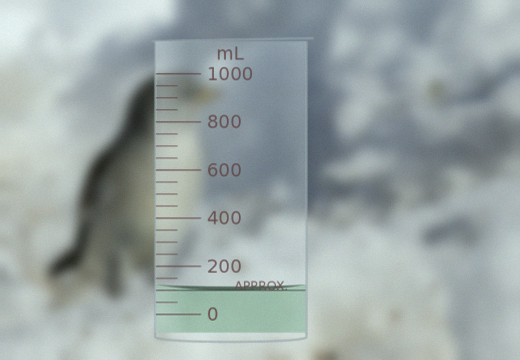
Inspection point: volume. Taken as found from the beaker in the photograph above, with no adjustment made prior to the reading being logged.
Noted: 100 mL
